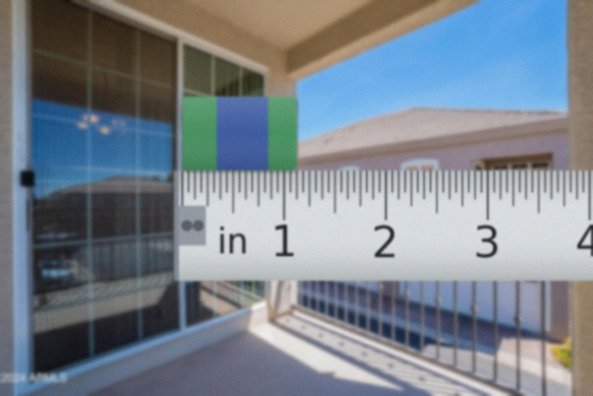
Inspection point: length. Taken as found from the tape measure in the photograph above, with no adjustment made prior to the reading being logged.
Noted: 1.125 in
